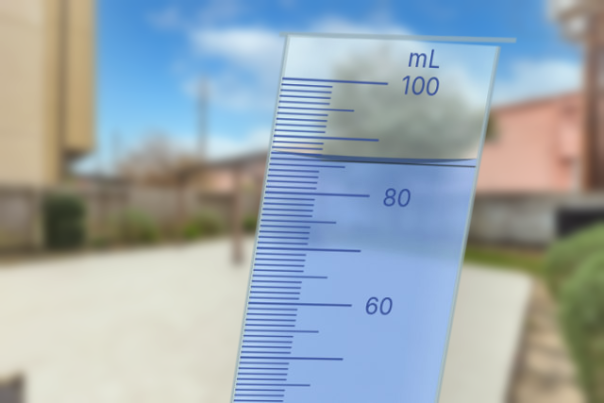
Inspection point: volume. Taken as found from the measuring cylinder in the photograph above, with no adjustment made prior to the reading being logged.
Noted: 86 mL
